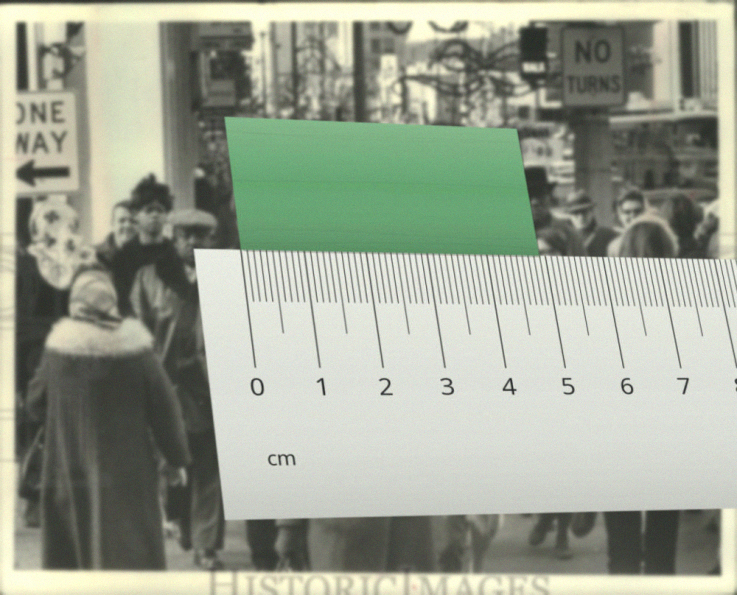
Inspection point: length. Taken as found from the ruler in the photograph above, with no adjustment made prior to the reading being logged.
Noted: 4.9 cm
